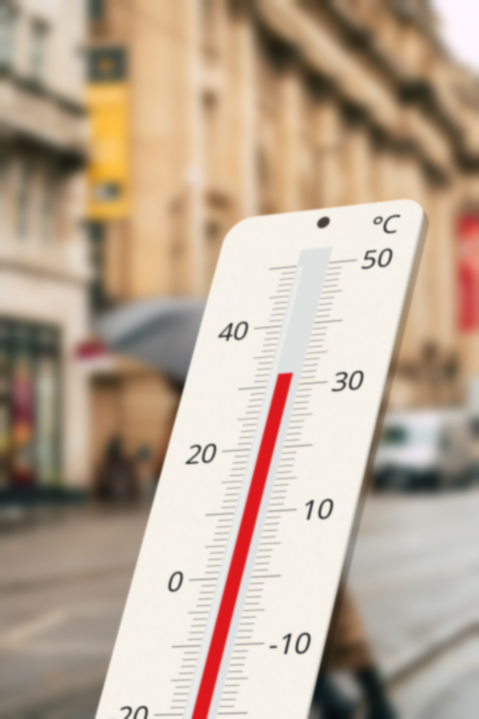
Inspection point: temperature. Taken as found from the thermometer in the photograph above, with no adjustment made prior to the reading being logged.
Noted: 32 °C
